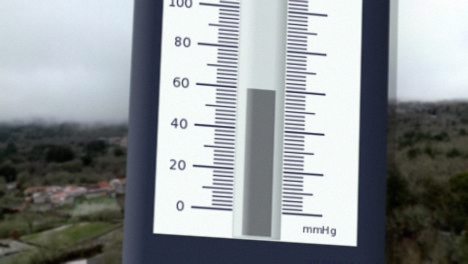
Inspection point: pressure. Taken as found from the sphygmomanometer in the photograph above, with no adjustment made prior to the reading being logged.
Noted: 60 mmHg
